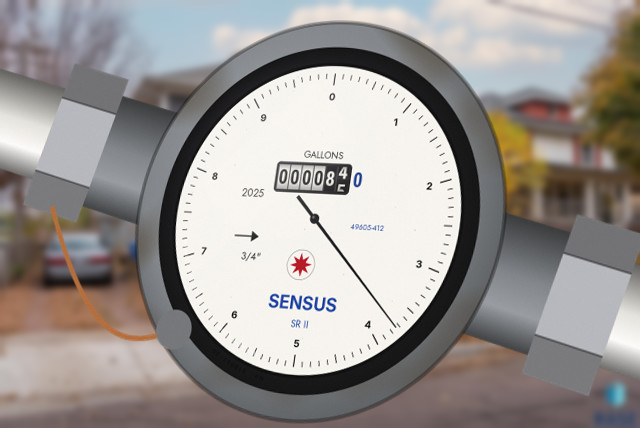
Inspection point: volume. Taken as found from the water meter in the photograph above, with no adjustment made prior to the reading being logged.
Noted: 843.7 gal
